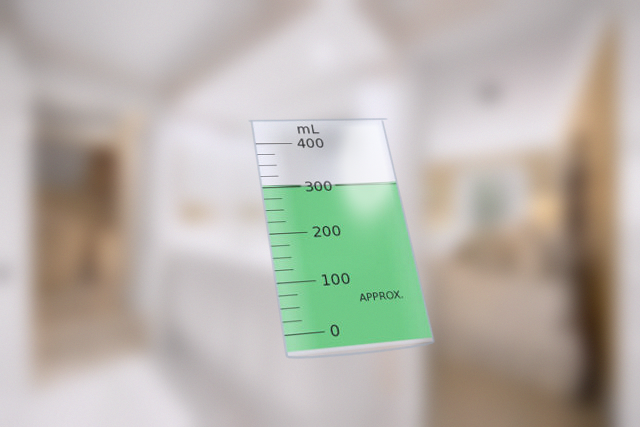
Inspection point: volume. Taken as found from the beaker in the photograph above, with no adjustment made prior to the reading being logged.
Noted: 300 mL
